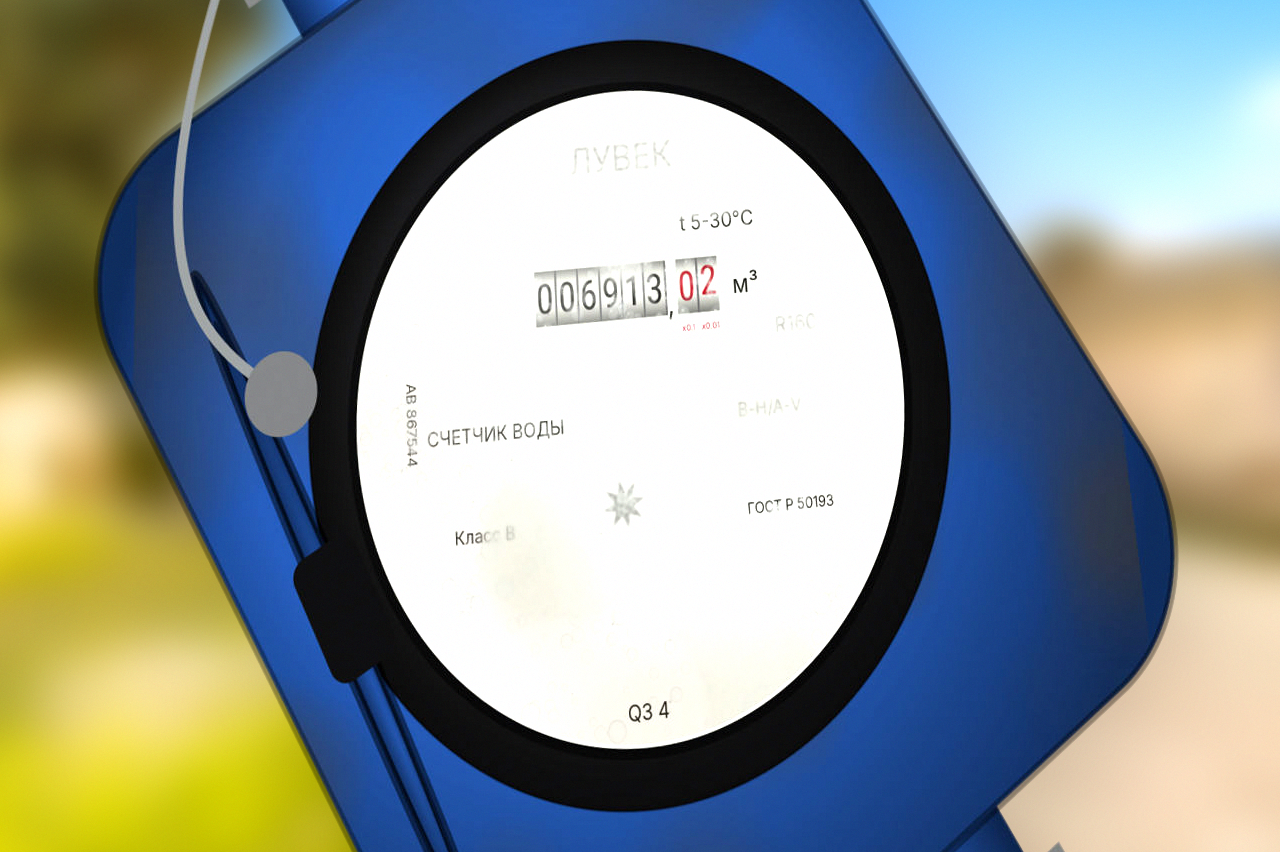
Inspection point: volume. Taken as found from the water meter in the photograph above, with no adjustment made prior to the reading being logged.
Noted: 6913.02 m³
